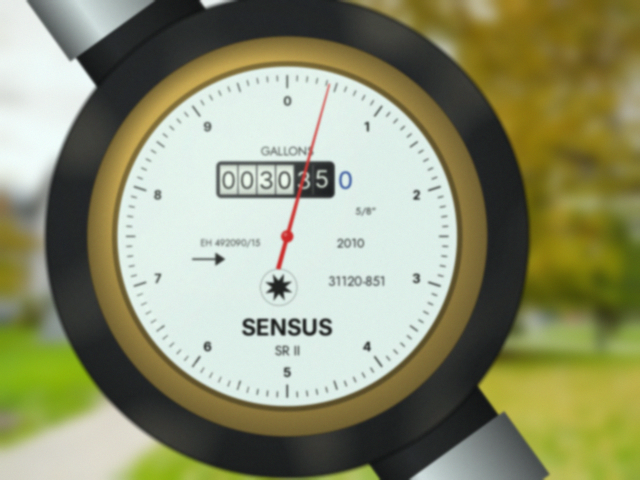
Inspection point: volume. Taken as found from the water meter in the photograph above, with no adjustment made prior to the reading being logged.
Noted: 30350.4 gal
